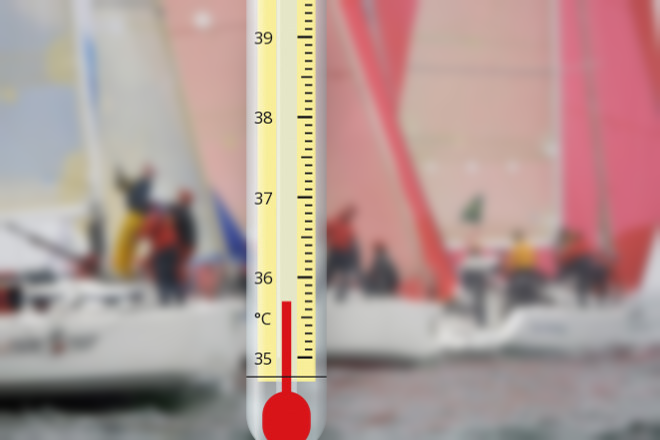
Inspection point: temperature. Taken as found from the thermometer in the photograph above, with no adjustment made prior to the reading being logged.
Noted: 35.7 °C
